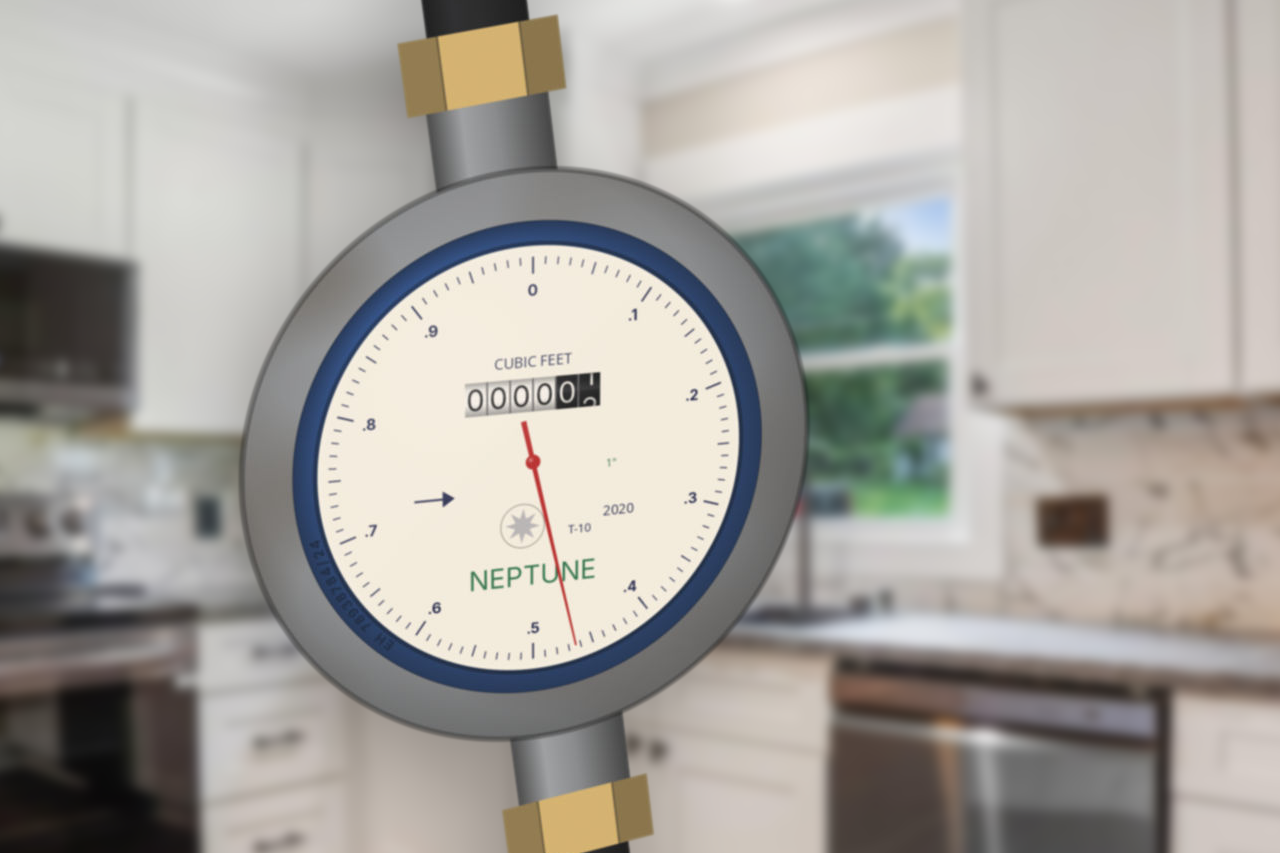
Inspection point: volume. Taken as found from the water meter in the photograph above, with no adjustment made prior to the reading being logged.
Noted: 1.46 ft³
